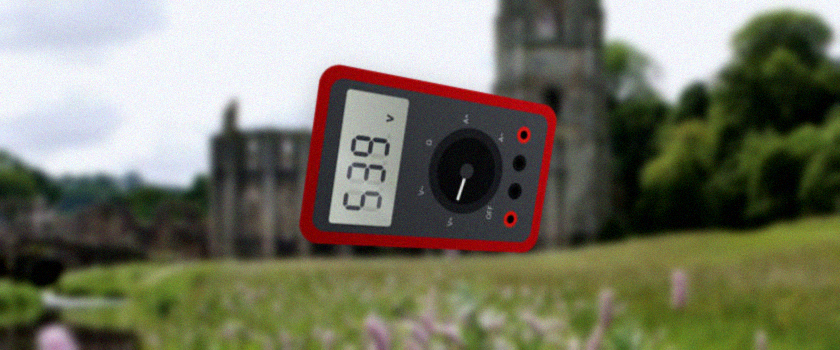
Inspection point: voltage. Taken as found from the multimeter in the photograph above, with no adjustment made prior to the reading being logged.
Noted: 539 V
